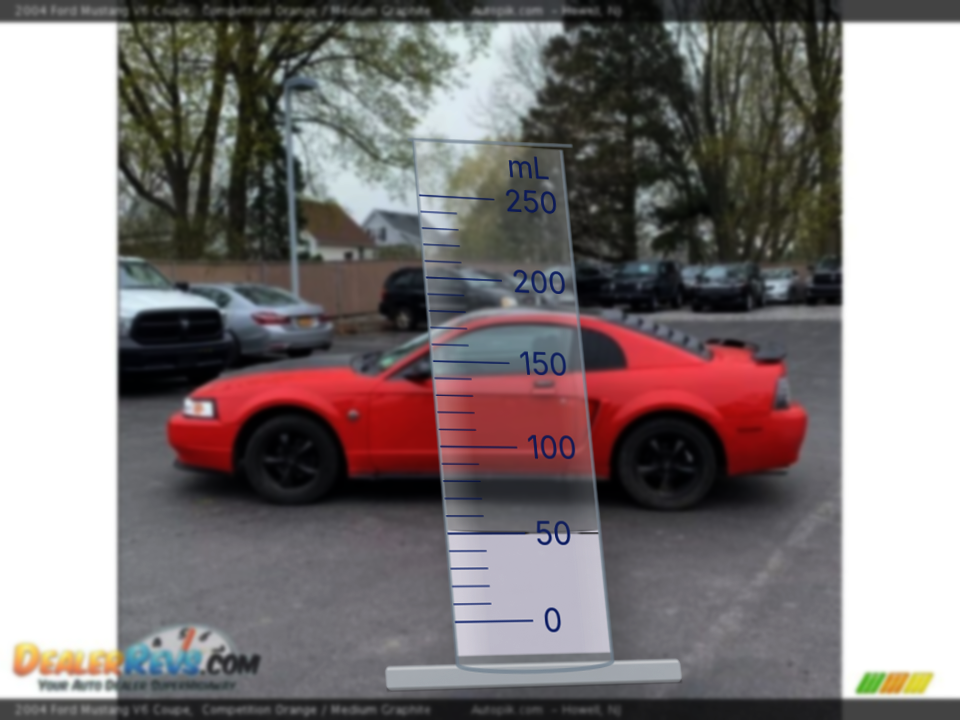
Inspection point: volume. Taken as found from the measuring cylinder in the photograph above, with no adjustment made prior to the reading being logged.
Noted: 50 mL
